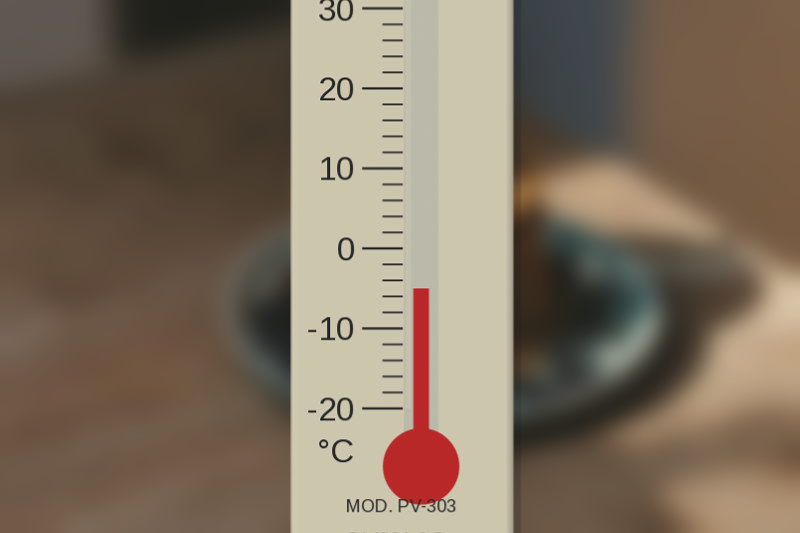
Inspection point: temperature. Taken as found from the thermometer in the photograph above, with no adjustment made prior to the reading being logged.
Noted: -5 °C
